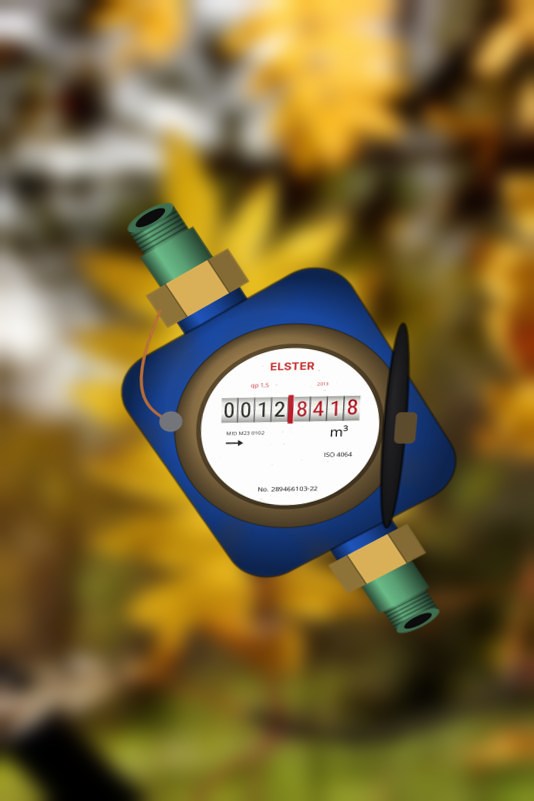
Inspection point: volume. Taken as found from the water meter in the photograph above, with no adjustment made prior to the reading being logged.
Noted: 12.8418 m³
